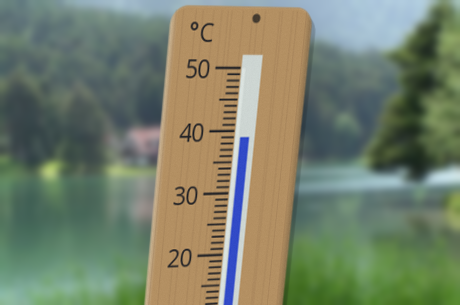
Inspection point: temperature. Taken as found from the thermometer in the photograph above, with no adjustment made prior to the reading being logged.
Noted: 39 °C
